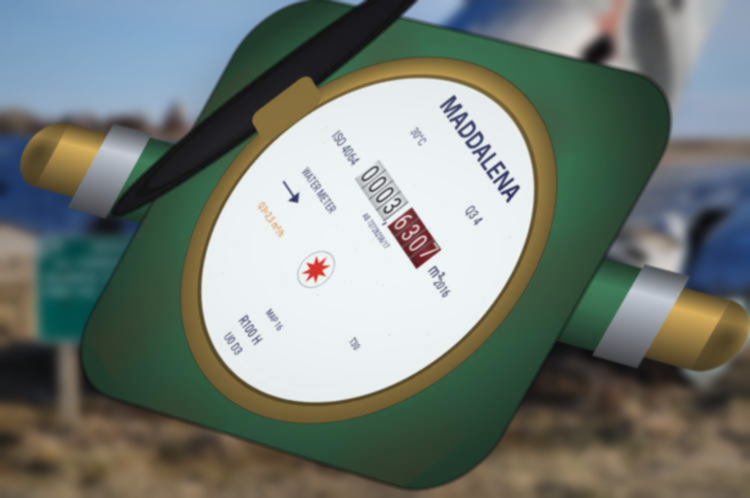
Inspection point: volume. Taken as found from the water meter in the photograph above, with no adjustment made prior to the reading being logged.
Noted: 3.6307 m³
